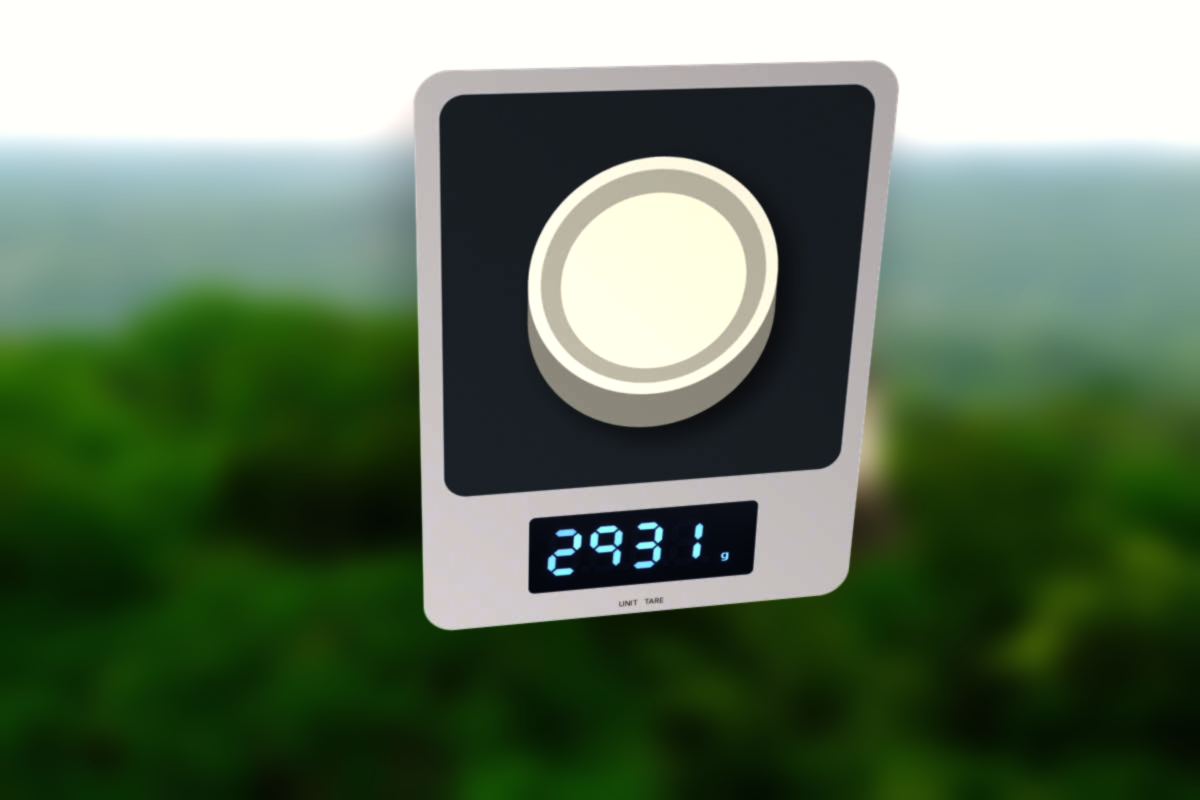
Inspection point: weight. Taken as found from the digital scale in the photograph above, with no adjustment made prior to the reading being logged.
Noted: 2931 g
